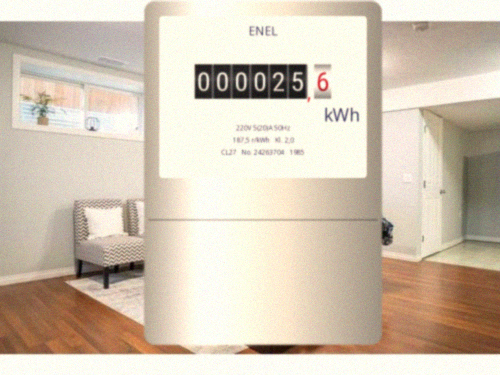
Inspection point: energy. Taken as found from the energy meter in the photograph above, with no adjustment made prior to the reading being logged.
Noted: 25.6 kWh
